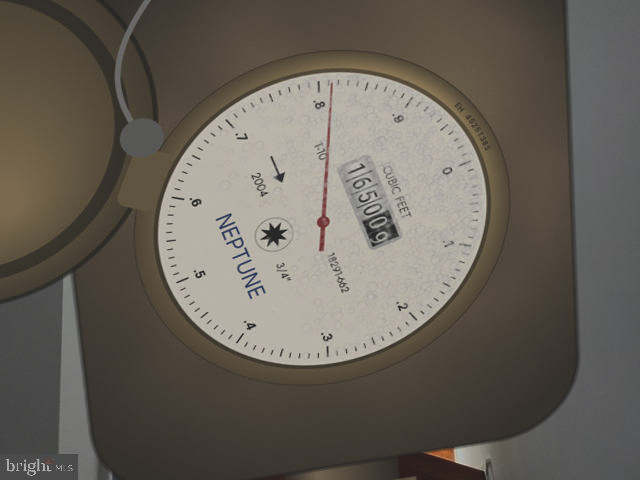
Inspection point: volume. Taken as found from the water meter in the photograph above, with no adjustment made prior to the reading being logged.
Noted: 165008.81 ft³
